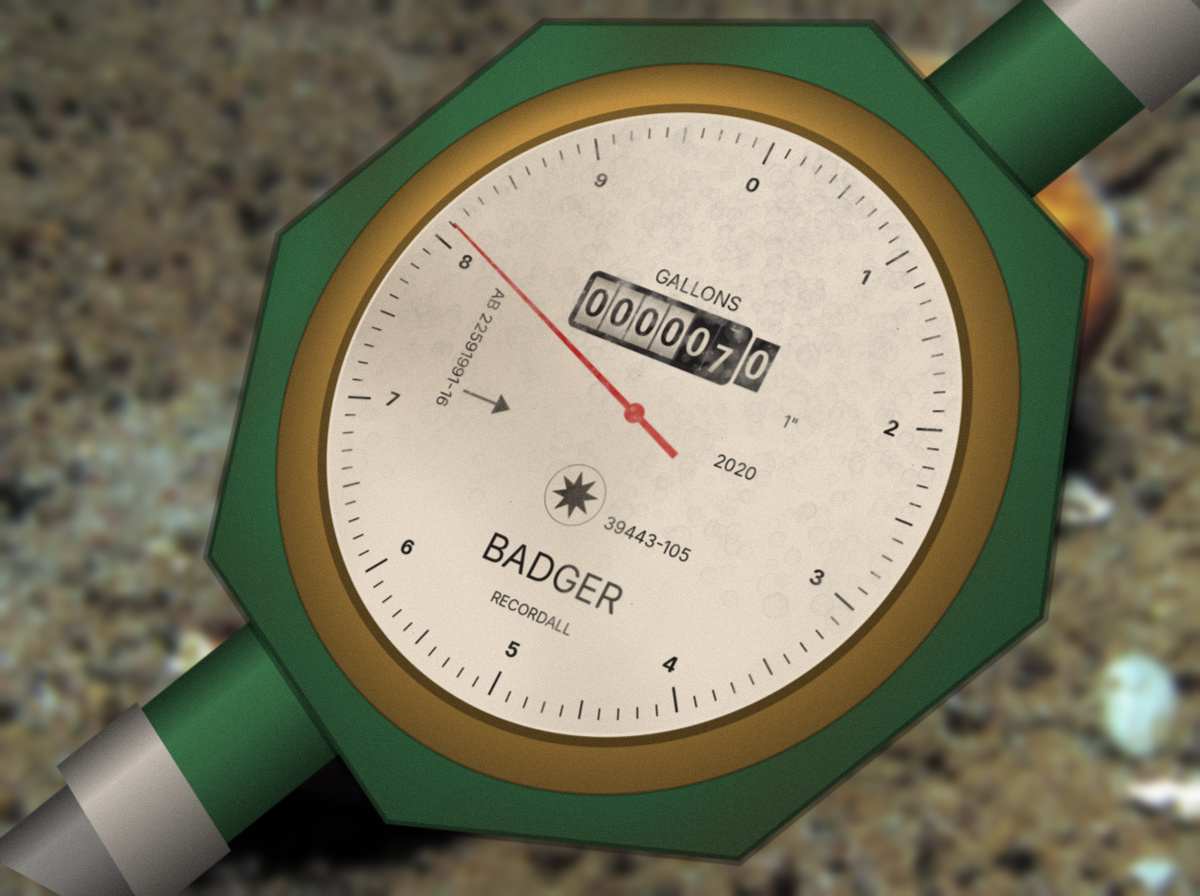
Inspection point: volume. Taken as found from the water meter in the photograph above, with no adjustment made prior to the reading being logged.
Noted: 68.1 gal
